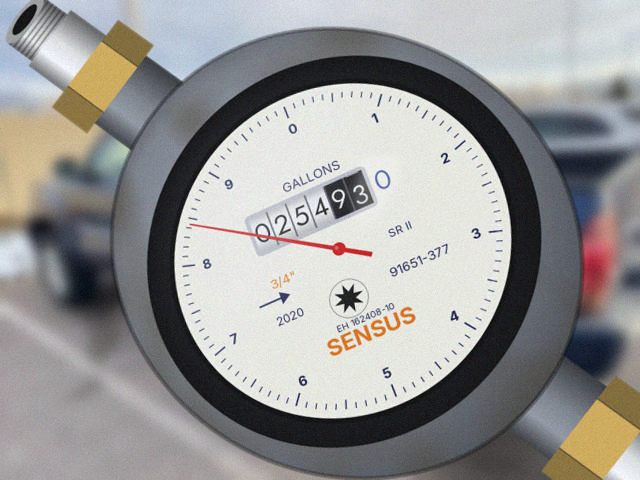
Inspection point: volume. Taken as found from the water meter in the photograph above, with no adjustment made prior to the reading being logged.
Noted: 254928.4 gal
